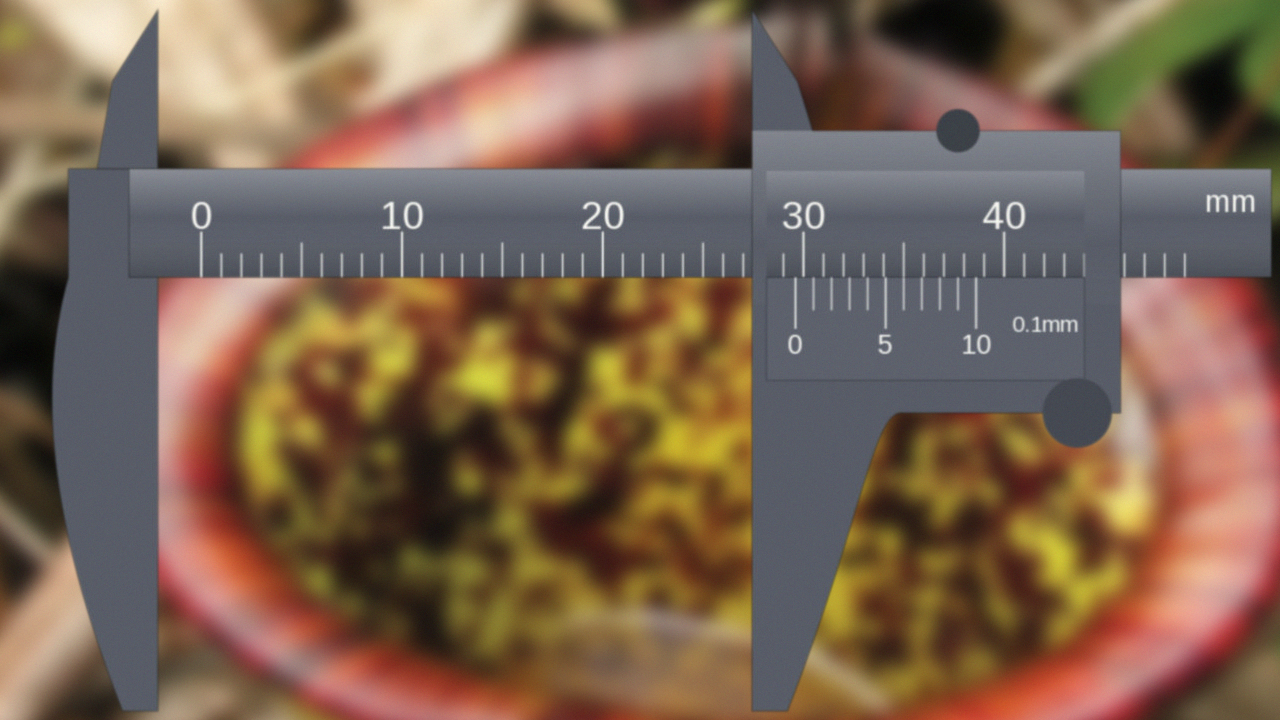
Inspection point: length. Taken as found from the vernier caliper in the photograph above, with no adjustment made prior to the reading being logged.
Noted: 29.6 mm
